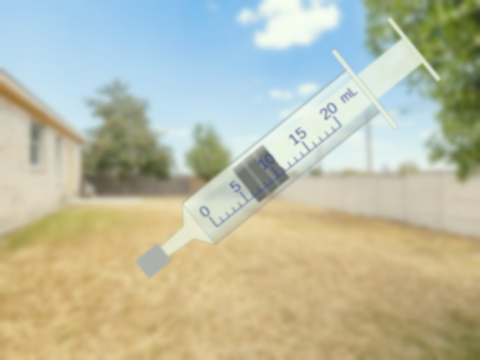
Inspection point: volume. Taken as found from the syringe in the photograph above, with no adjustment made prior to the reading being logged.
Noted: 6 mL
